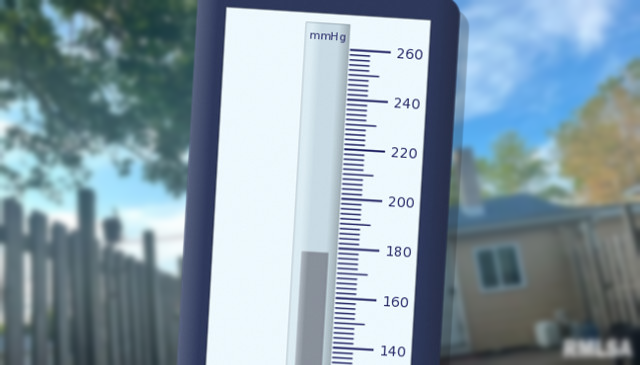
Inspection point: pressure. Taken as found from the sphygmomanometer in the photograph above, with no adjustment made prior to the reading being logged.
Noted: 178 mmHg
